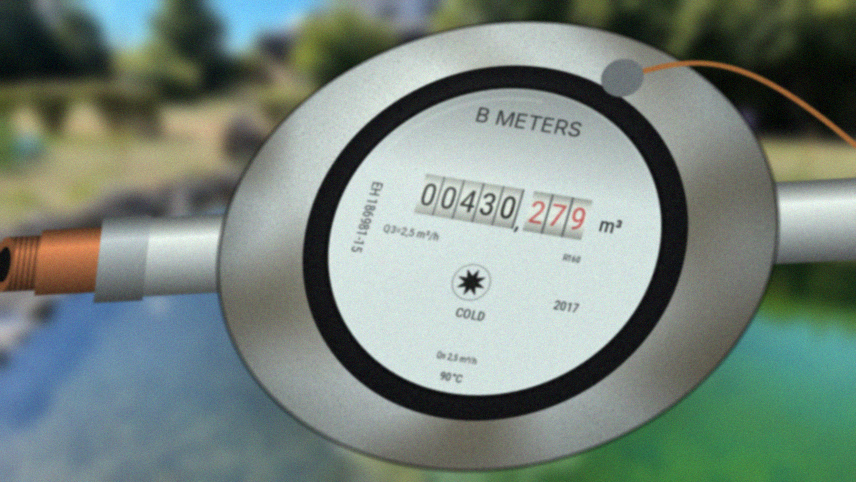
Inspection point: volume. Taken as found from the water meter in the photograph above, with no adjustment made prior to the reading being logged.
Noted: 430.279 m³
